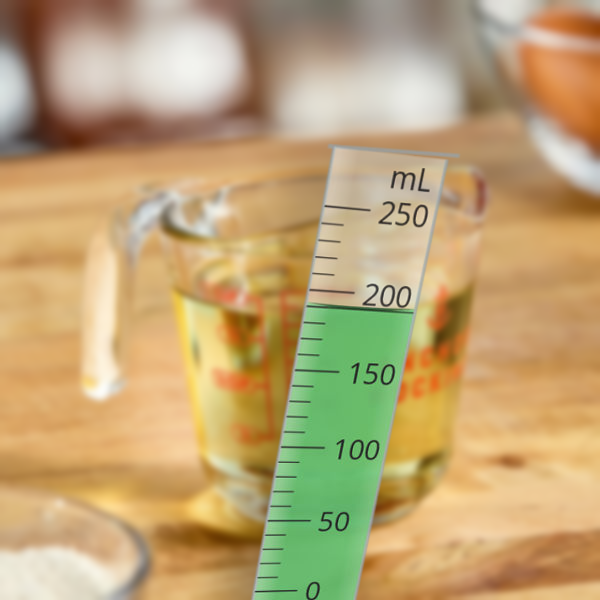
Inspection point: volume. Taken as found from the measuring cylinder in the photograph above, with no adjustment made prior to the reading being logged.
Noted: 190 mL
